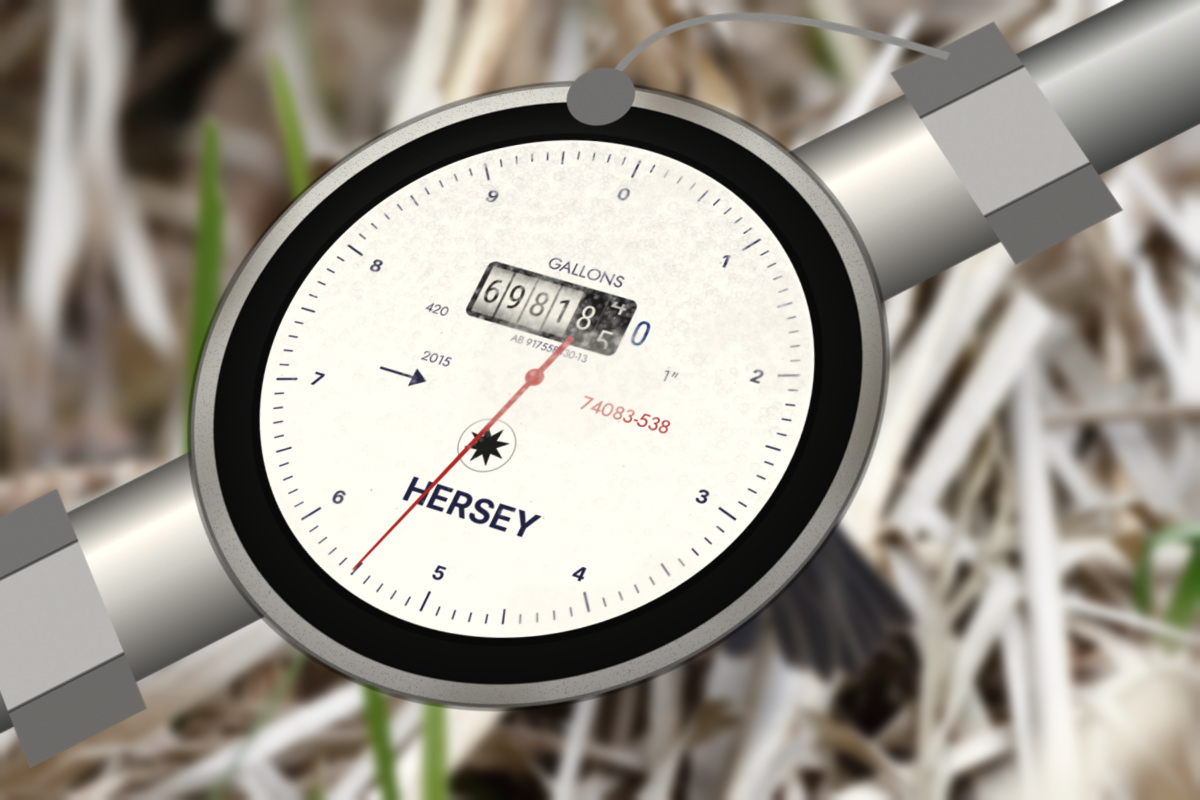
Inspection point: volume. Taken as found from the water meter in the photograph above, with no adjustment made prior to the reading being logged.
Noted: 6981845.5 gal
